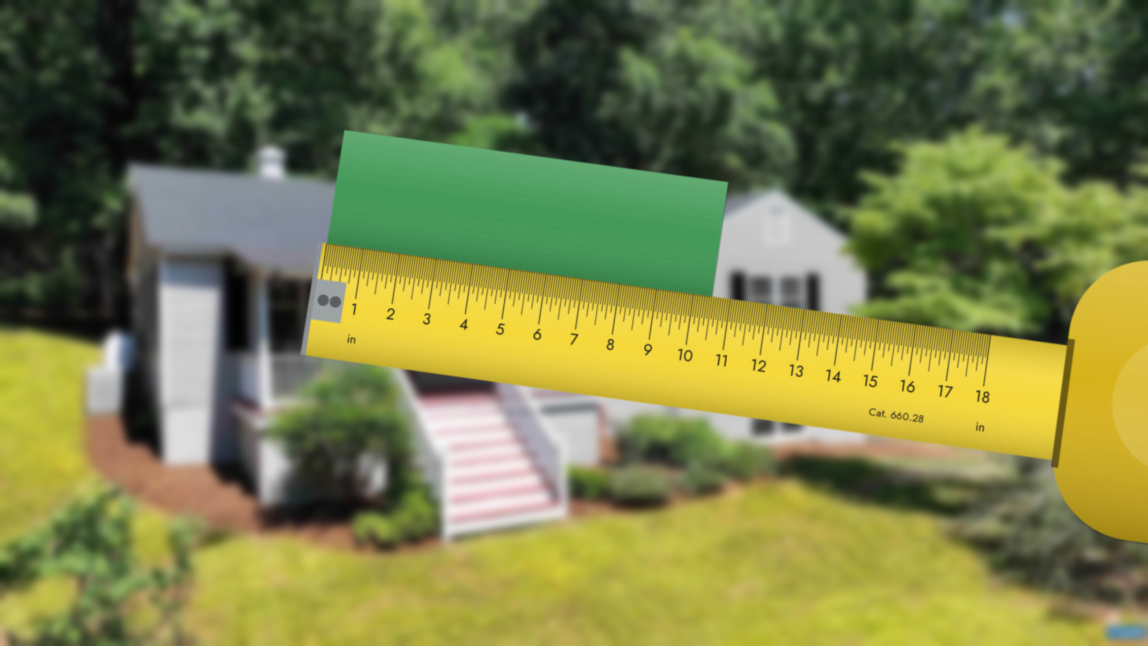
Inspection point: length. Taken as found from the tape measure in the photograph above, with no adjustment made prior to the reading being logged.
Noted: 10.5 in
